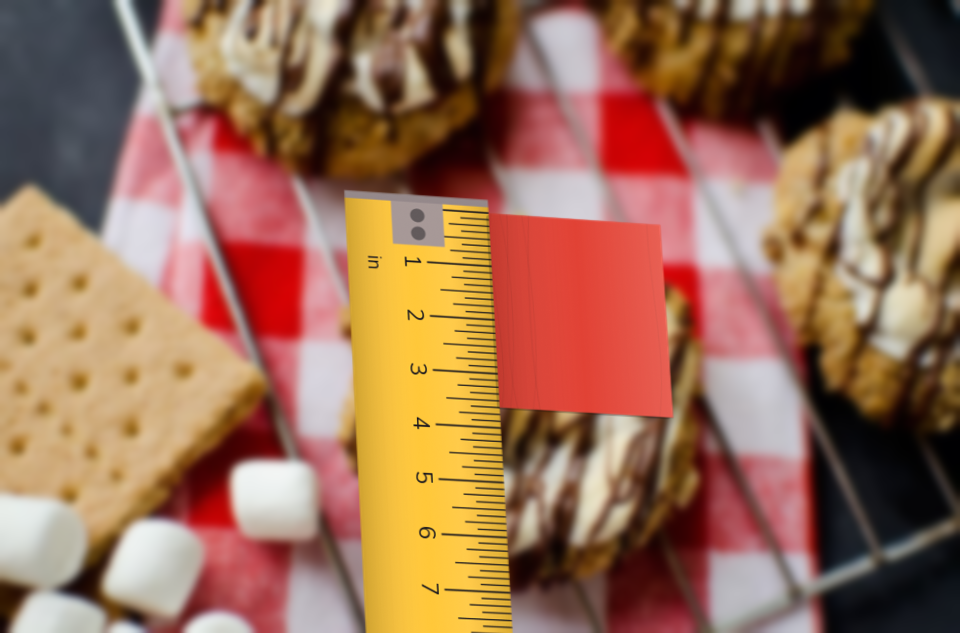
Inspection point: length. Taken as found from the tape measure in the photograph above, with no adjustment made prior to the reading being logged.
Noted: 3.625 in
